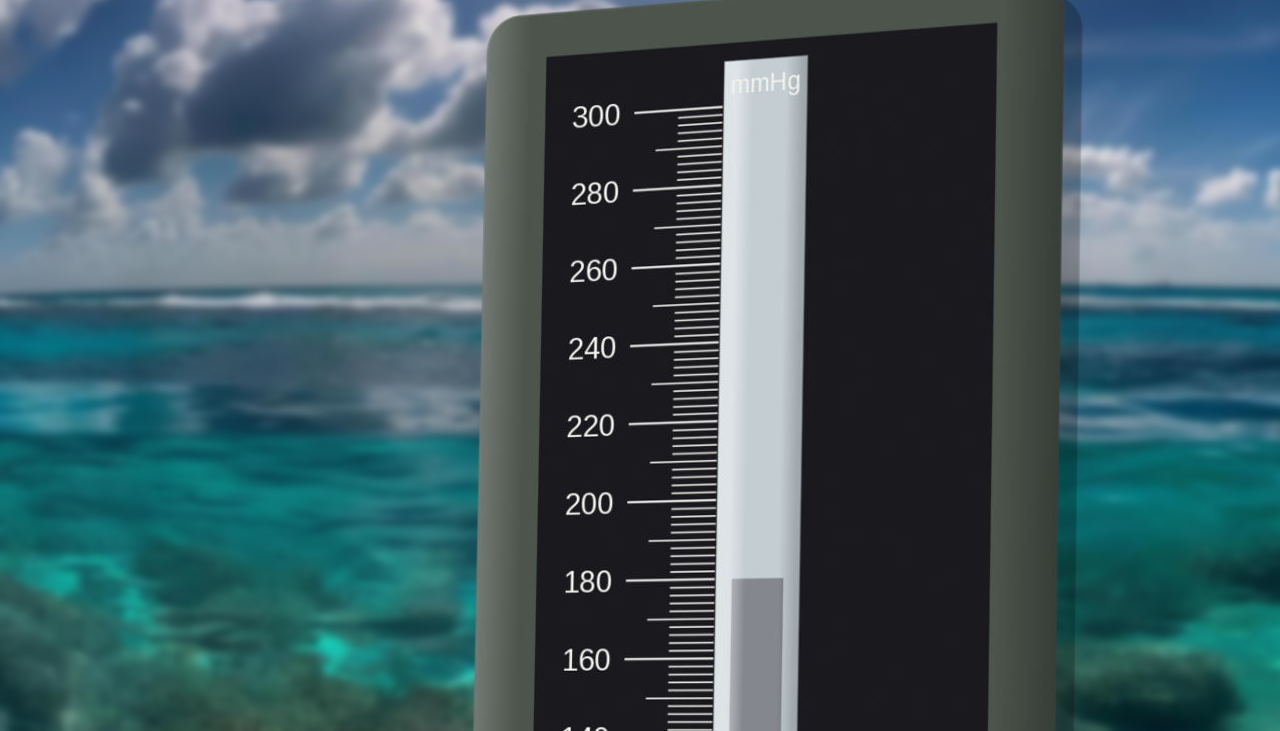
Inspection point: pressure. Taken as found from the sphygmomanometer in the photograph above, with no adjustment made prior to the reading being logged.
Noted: 180 mmHg
